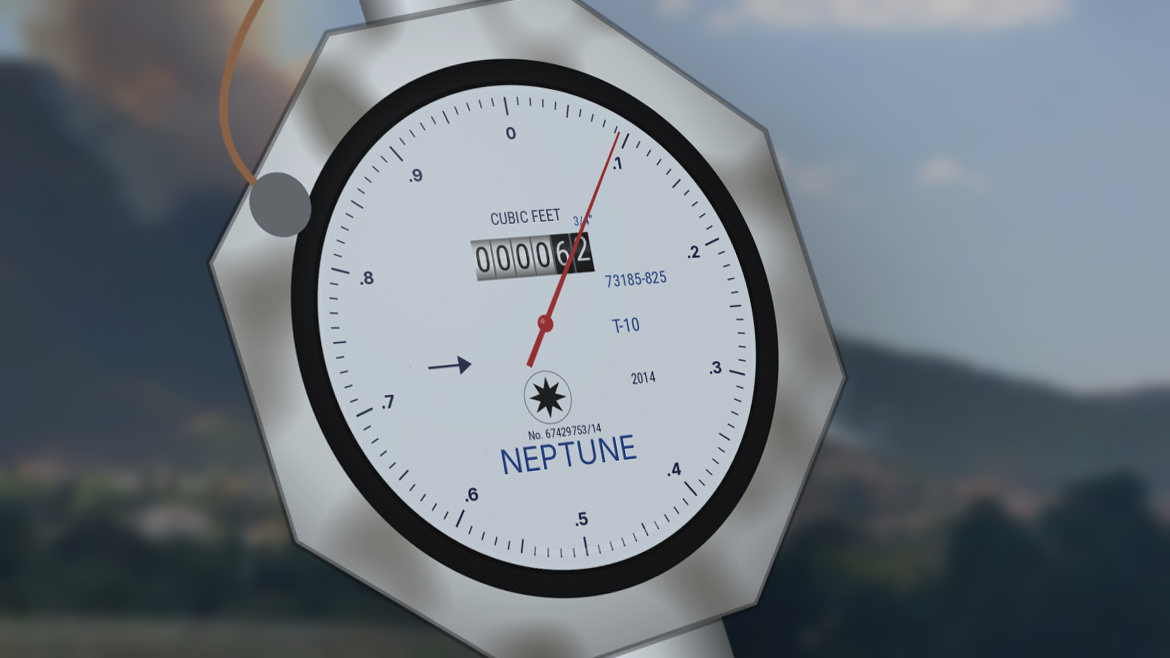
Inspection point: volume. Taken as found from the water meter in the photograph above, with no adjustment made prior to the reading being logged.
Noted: 62.09 ft³
